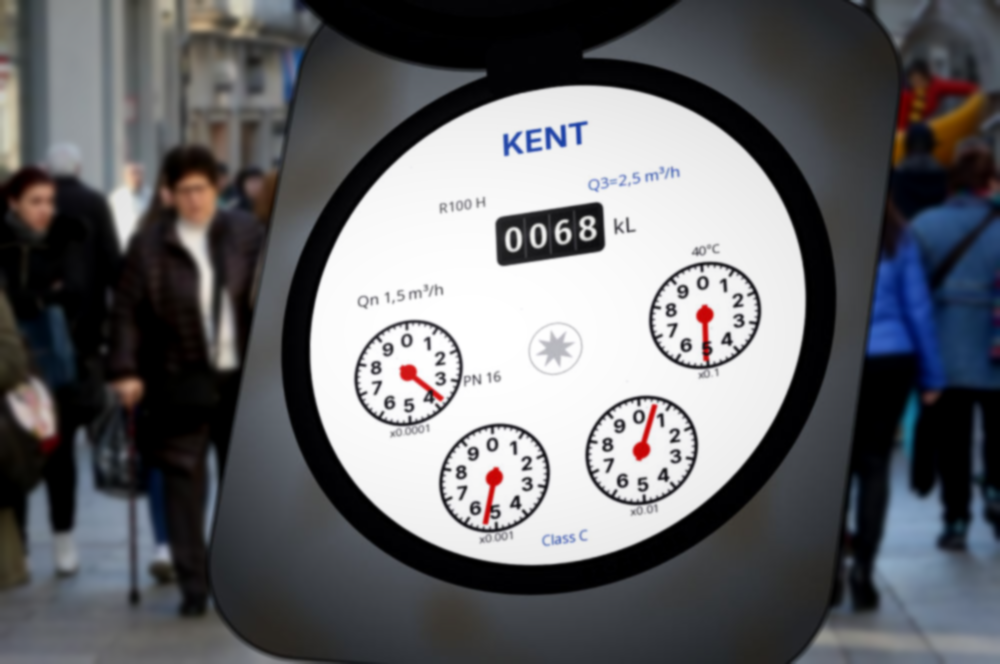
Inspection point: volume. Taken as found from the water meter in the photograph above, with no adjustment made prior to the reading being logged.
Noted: 68.5053 kL
